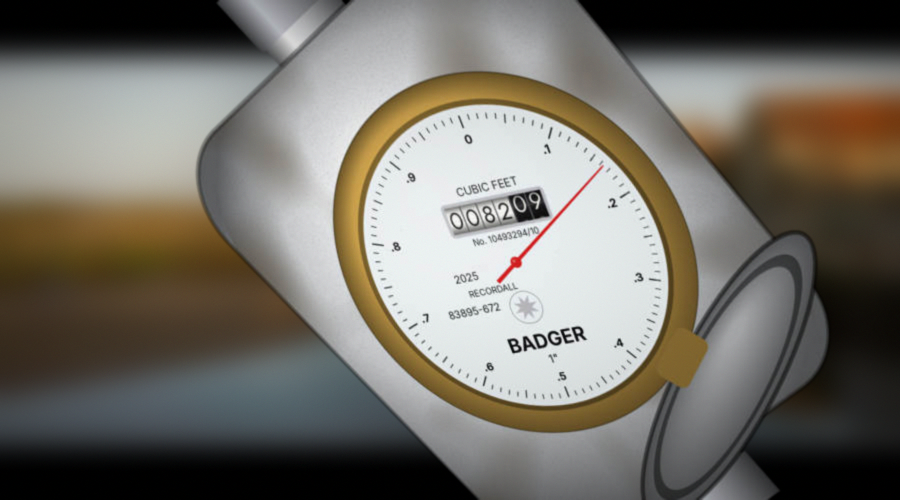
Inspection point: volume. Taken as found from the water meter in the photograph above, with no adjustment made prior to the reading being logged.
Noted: 8209.16 ft³
